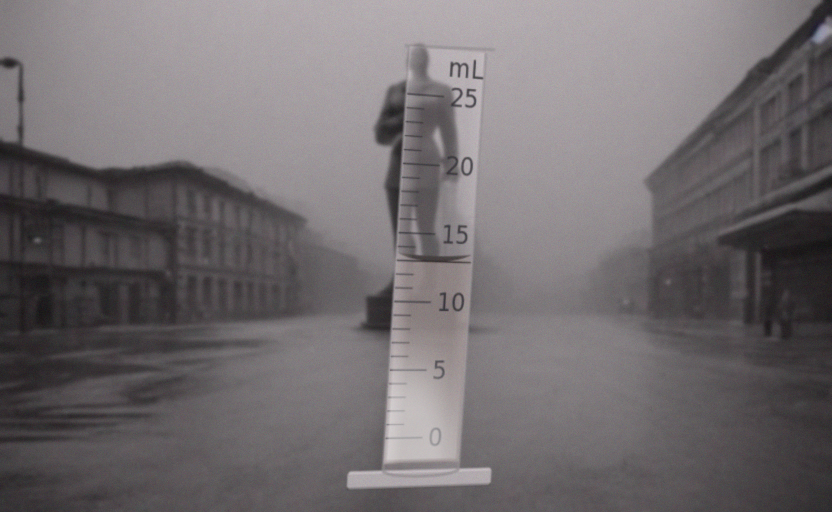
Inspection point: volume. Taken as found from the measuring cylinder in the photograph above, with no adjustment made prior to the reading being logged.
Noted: 13 mL
